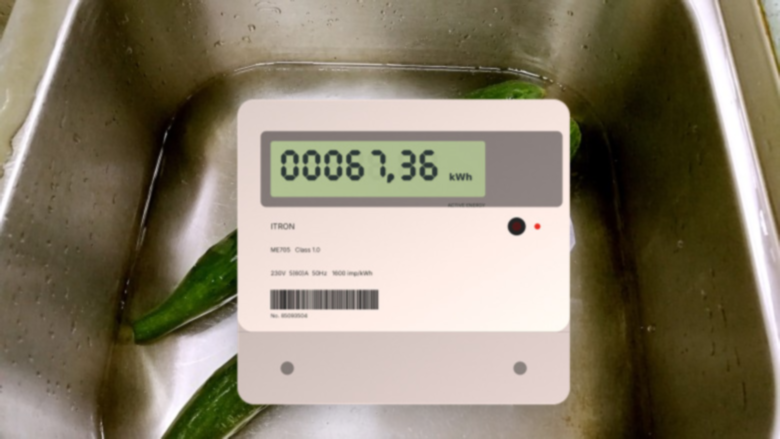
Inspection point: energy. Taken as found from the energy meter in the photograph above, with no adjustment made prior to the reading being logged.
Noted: 67.36 kWh
